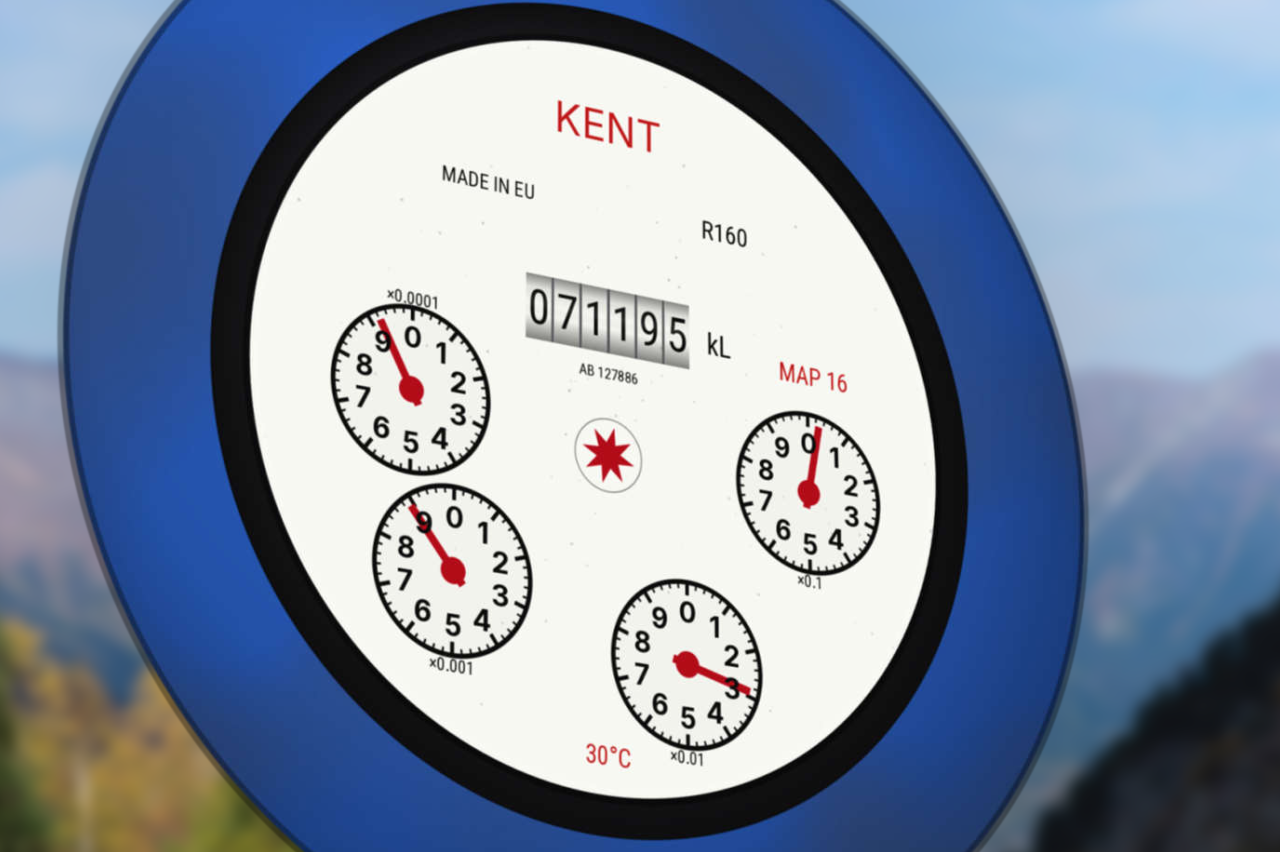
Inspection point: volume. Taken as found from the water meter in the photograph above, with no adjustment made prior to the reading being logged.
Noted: 71195.0289 kL
